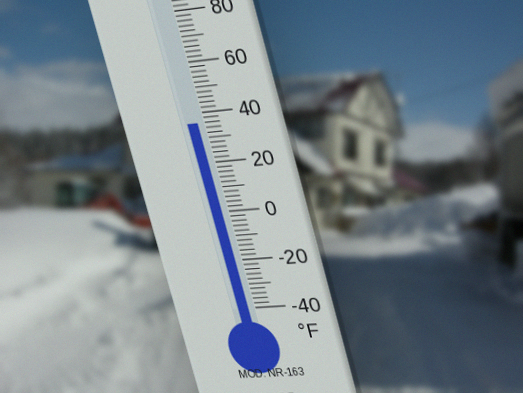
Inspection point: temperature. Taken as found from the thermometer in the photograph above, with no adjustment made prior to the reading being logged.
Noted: 36 °F
